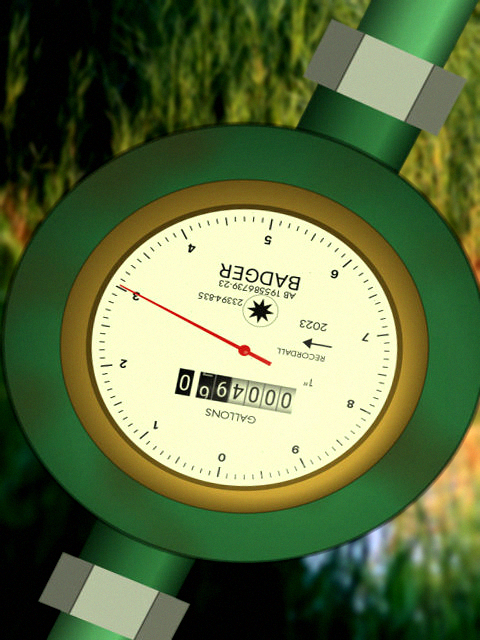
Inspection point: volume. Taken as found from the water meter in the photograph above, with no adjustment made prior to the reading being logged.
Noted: 4963.0 gal
